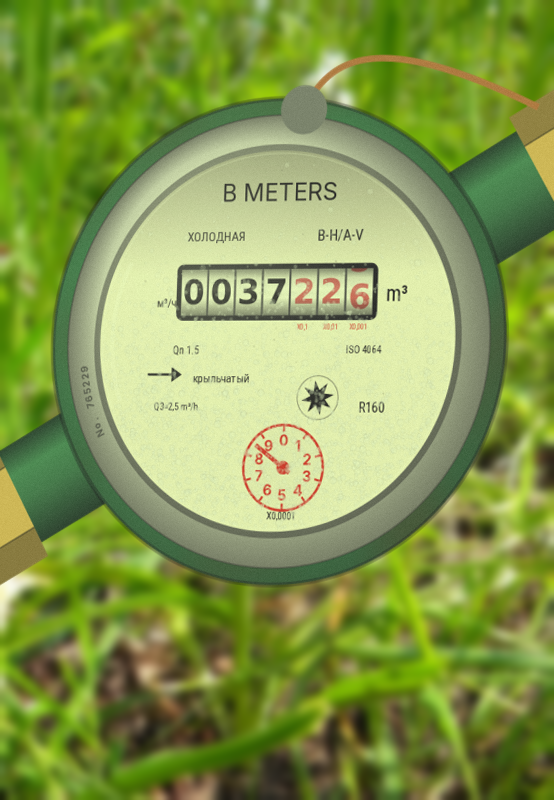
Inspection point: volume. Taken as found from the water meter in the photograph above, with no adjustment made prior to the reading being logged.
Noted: 37.2258 m³
